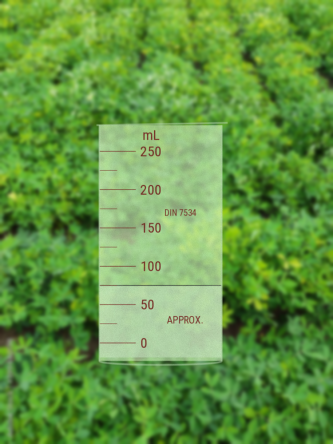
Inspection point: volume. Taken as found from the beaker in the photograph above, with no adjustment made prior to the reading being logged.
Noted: 75 mL
